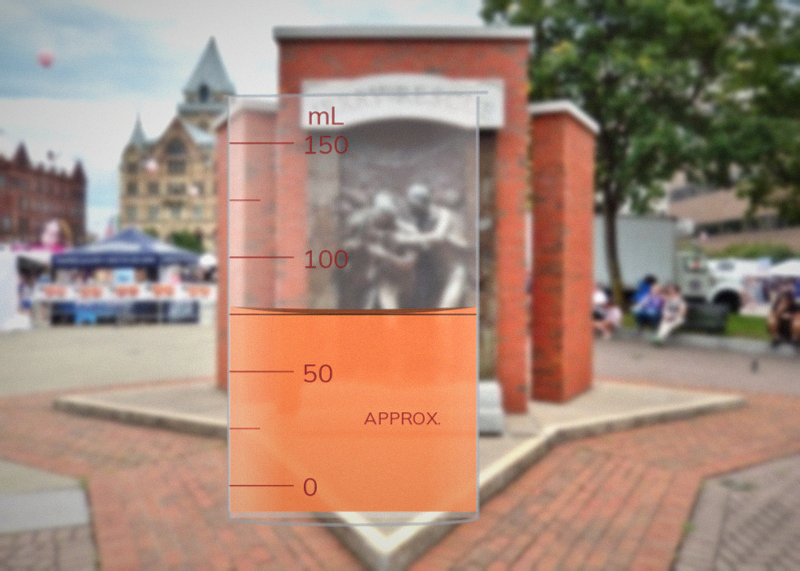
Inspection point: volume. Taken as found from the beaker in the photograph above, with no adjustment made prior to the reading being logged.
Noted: 75 mL
